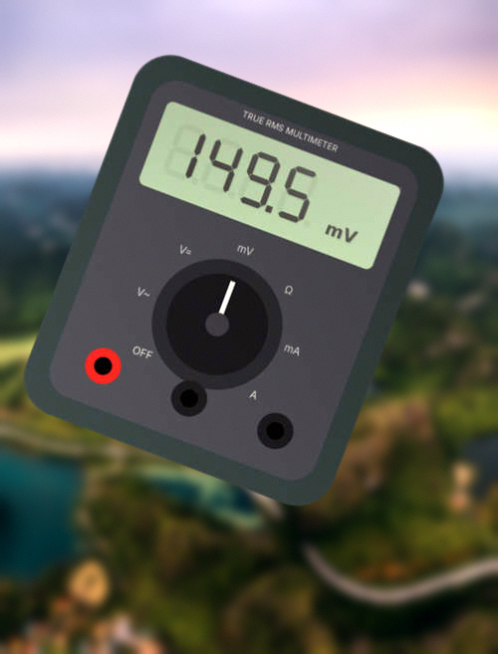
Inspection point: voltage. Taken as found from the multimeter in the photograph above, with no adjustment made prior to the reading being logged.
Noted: 149.5 mV
